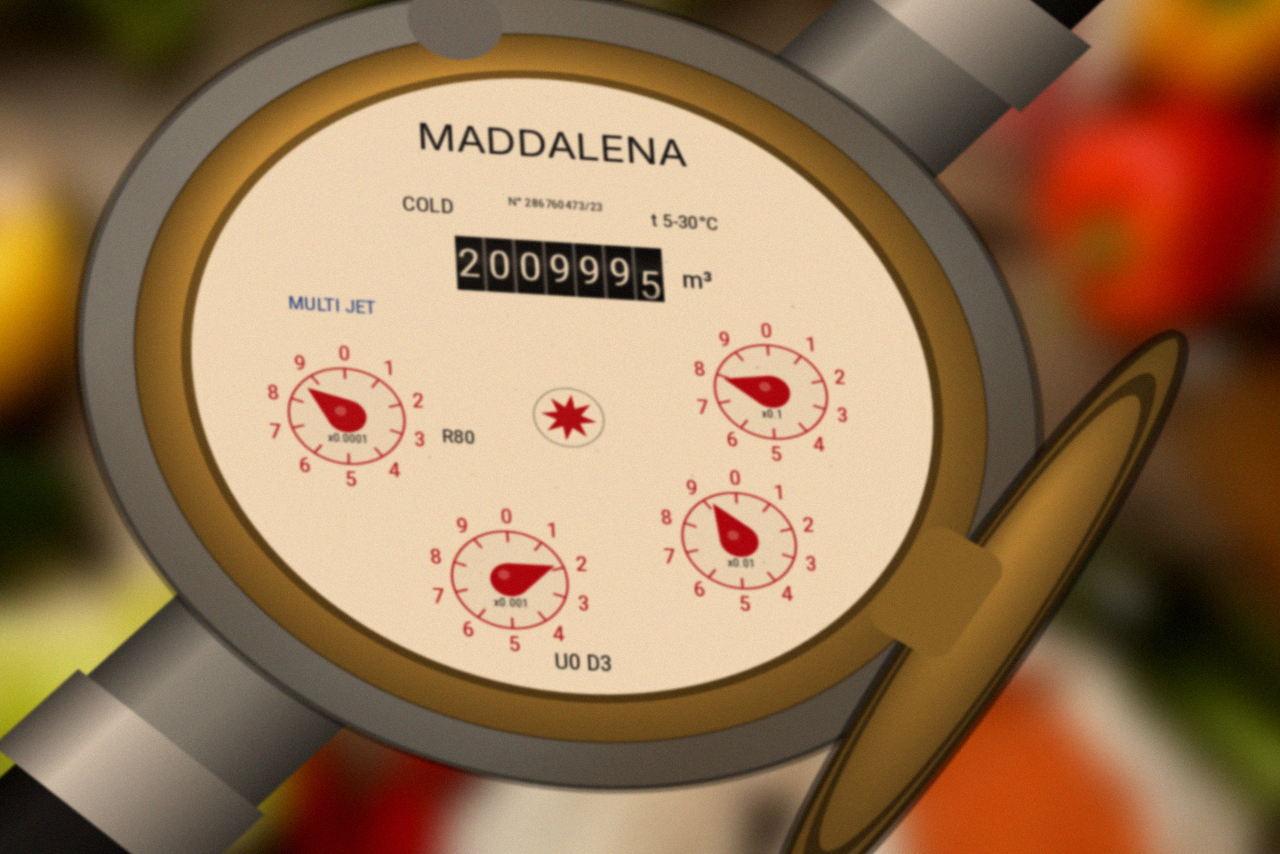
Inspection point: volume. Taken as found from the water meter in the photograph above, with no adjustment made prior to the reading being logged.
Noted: 2009994.7918 m³
